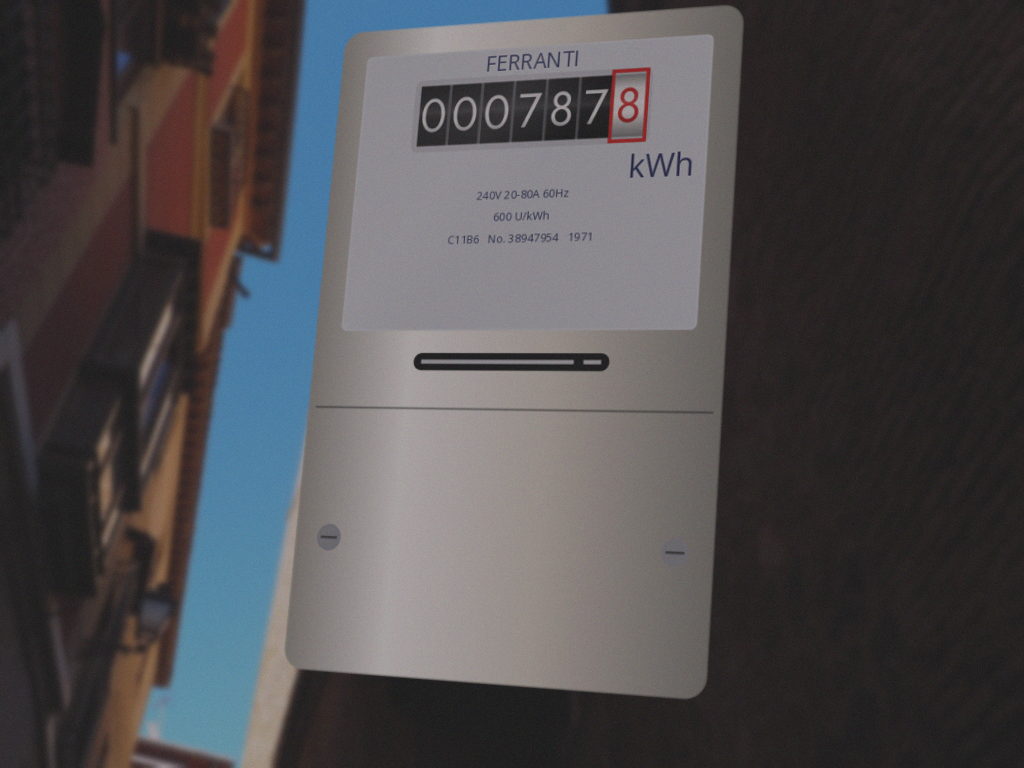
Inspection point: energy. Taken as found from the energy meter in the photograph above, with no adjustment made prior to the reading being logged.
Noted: 787.8 kWh
